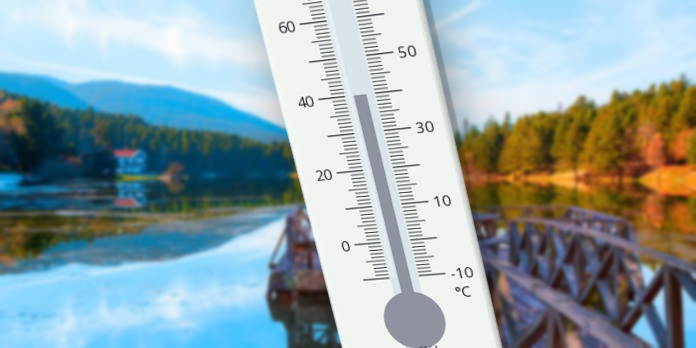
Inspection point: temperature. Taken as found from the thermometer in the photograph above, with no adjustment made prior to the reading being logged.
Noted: 40 °C
